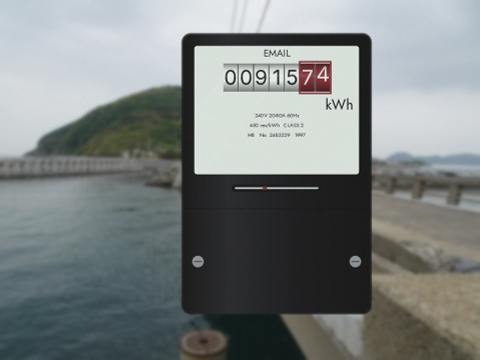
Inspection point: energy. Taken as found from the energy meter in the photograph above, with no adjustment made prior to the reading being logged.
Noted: 915.74 kWh
